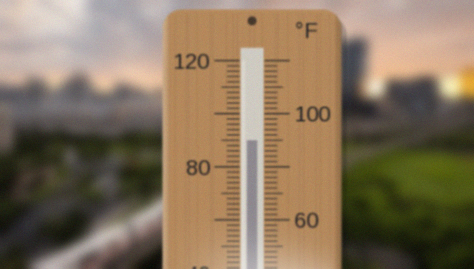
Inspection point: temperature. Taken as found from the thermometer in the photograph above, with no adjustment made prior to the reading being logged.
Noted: 90 °F
